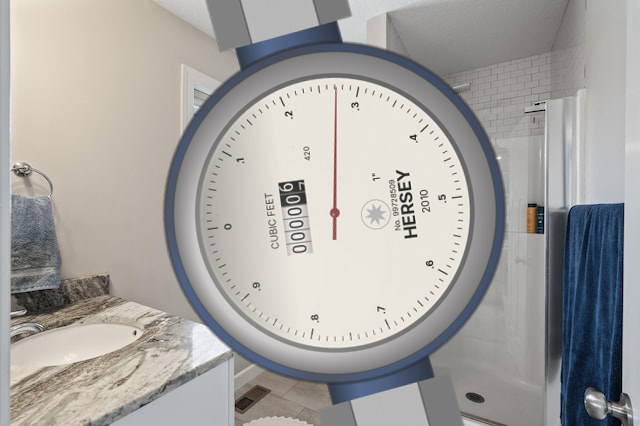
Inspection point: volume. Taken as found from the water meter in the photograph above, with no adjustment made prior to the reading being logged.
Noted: 6.27 ft³
